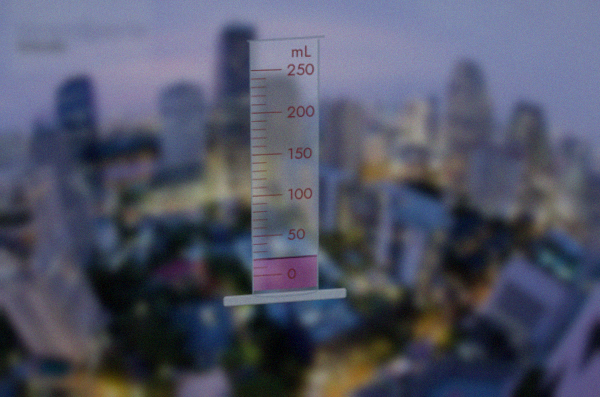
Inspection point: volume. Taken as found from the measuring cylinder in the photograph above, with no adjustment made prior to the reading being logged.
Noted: 20 mL
